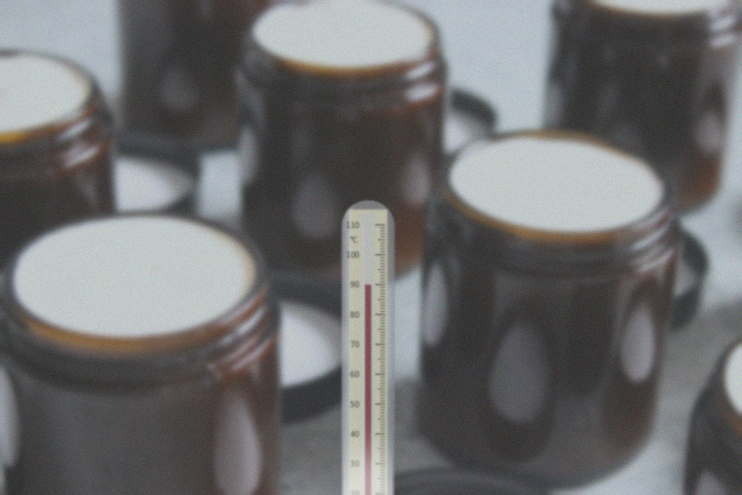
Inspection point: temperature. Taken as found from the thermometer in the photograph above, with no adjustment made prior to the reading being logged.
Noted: 90 °C
